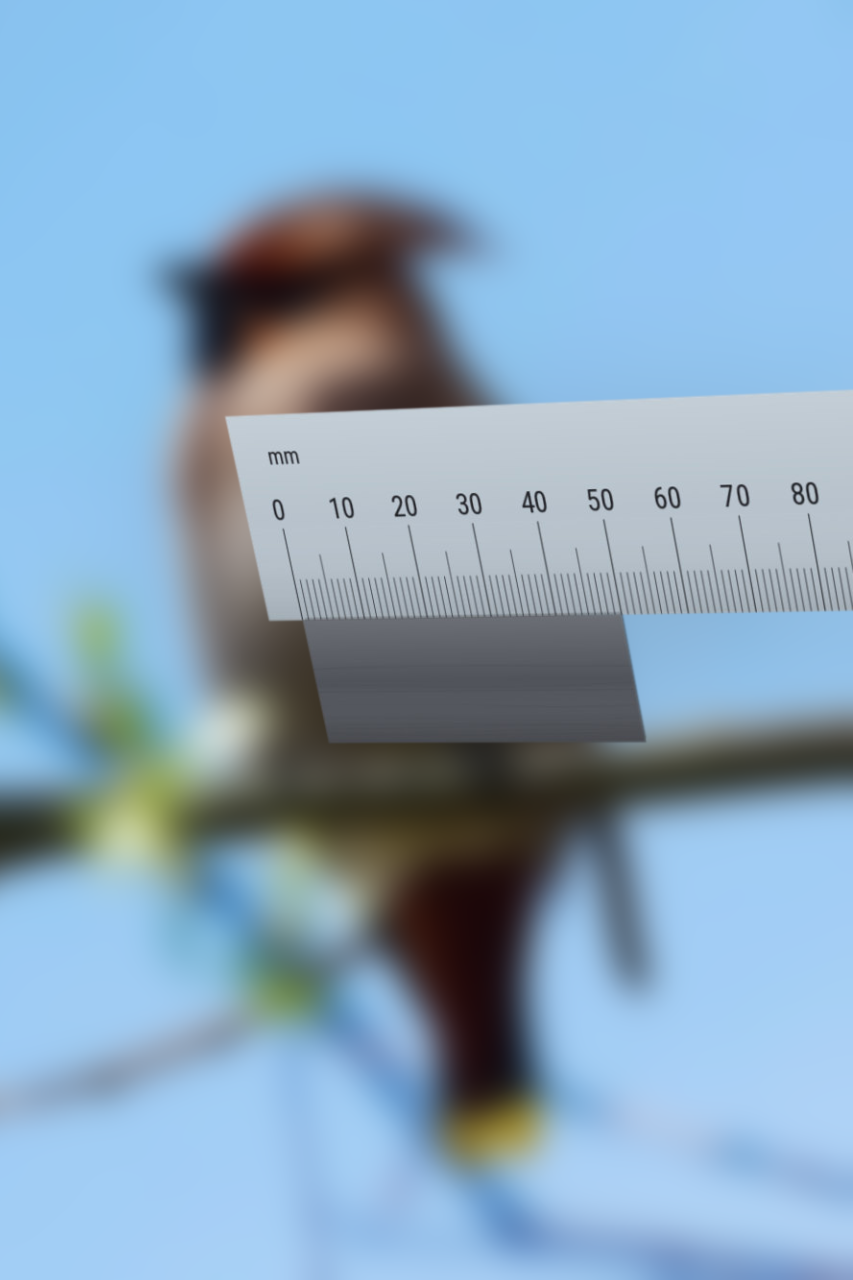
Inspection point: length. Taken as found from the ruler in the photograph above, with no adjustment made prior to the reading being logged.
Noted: 50 mm
